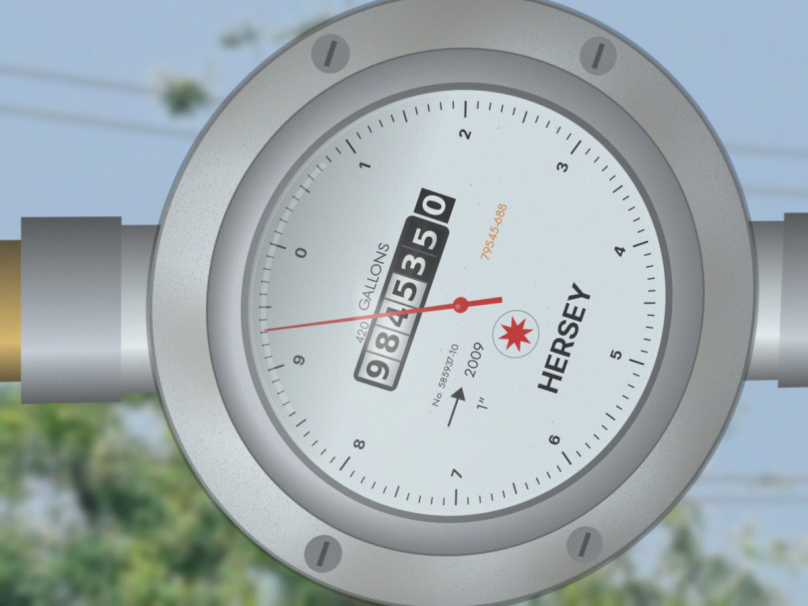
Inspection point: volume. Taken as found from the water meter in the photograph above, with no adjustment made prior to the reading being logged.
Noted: 9845349.3 gal
